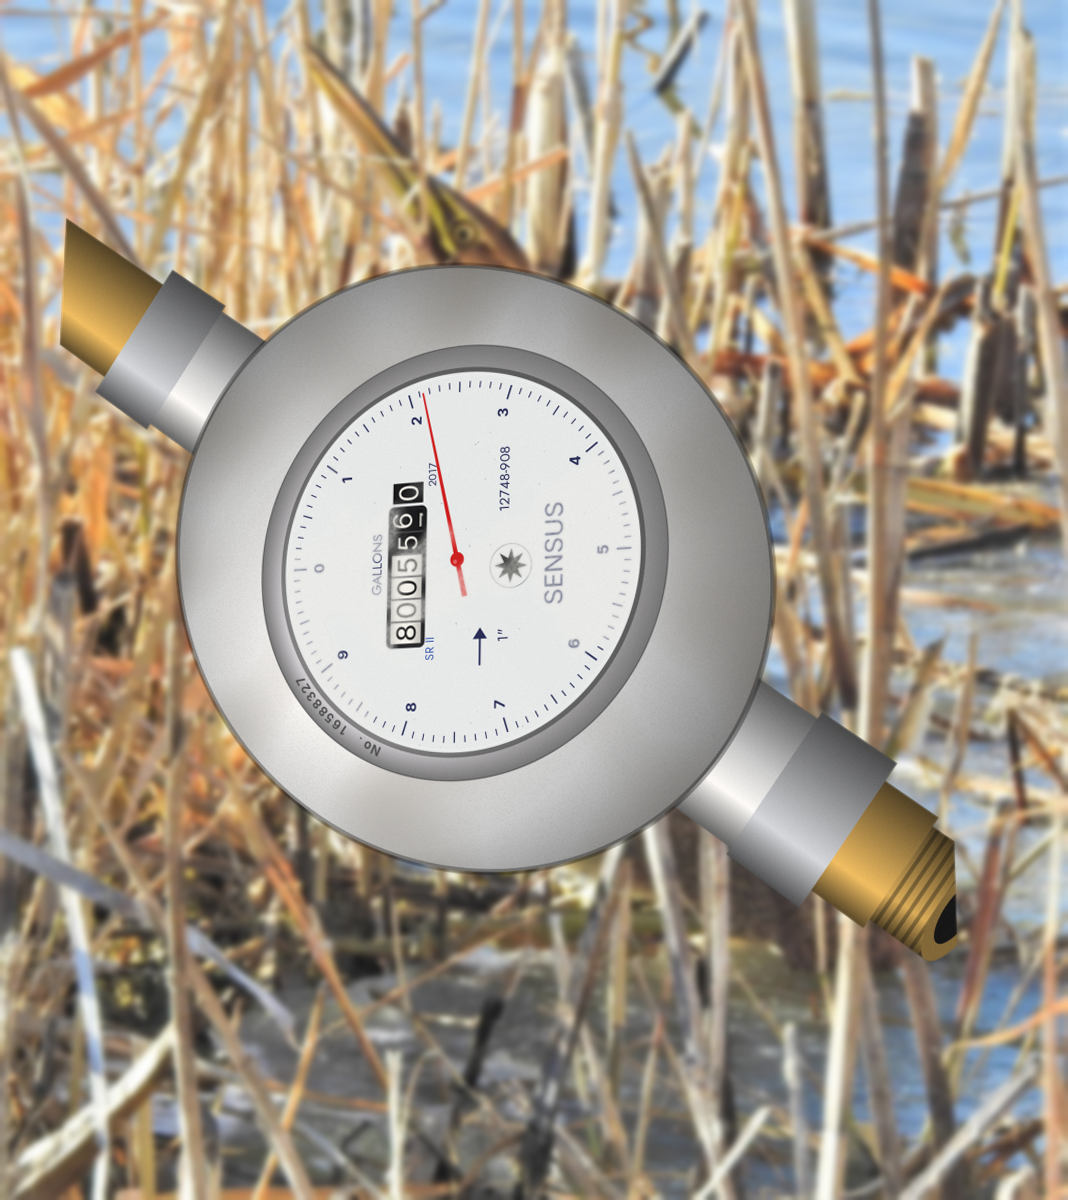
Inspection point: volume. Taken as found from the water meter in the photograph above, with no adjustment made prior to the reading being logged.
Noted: 8005562.1 gal
